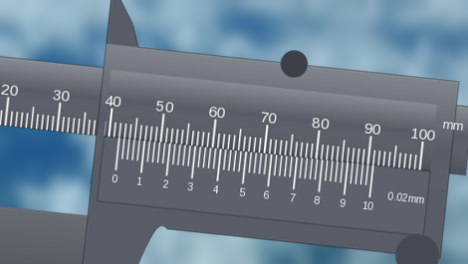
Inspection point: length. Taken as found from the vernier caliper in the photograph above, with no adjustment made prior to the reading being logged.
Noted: 42.0 mm
